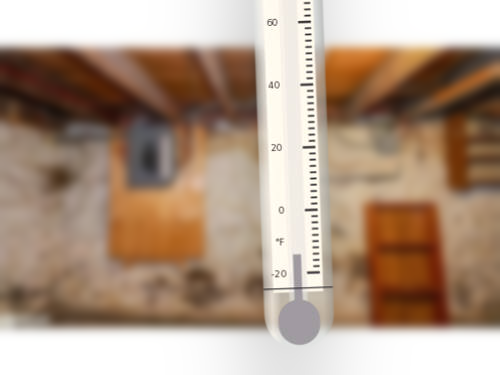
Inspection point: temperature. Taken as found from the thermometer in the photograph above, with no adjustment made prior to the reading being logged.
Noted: -14 °F
